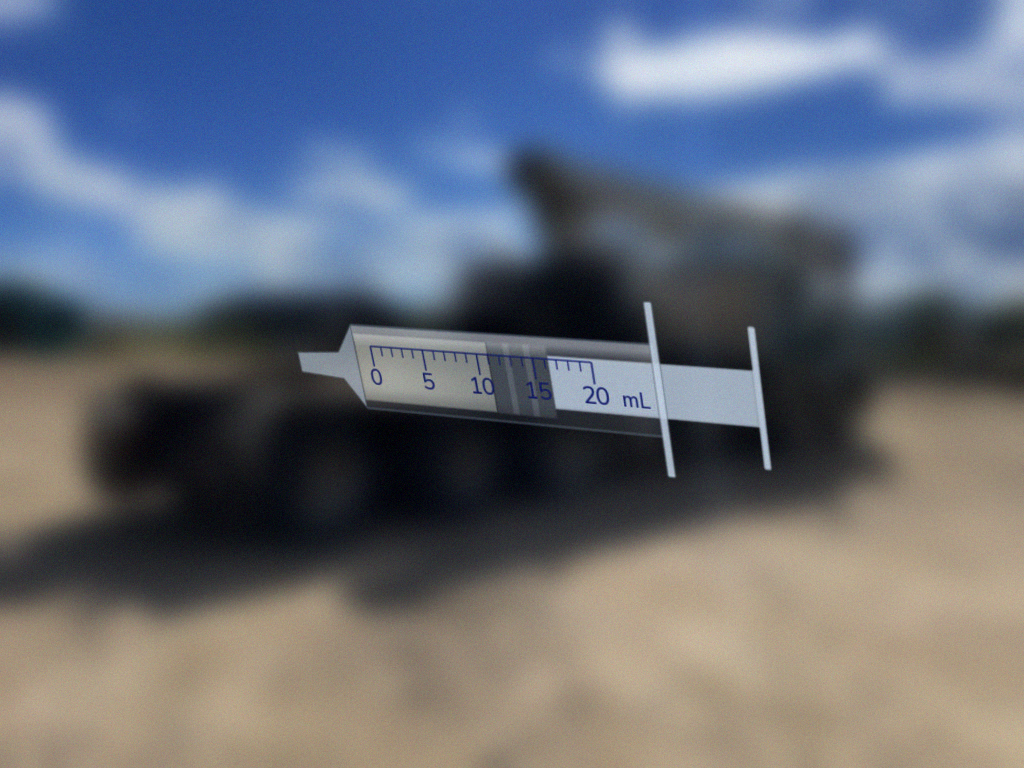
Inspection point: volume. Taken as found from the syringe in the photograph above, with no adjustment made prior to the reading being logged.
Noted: 11 mL
